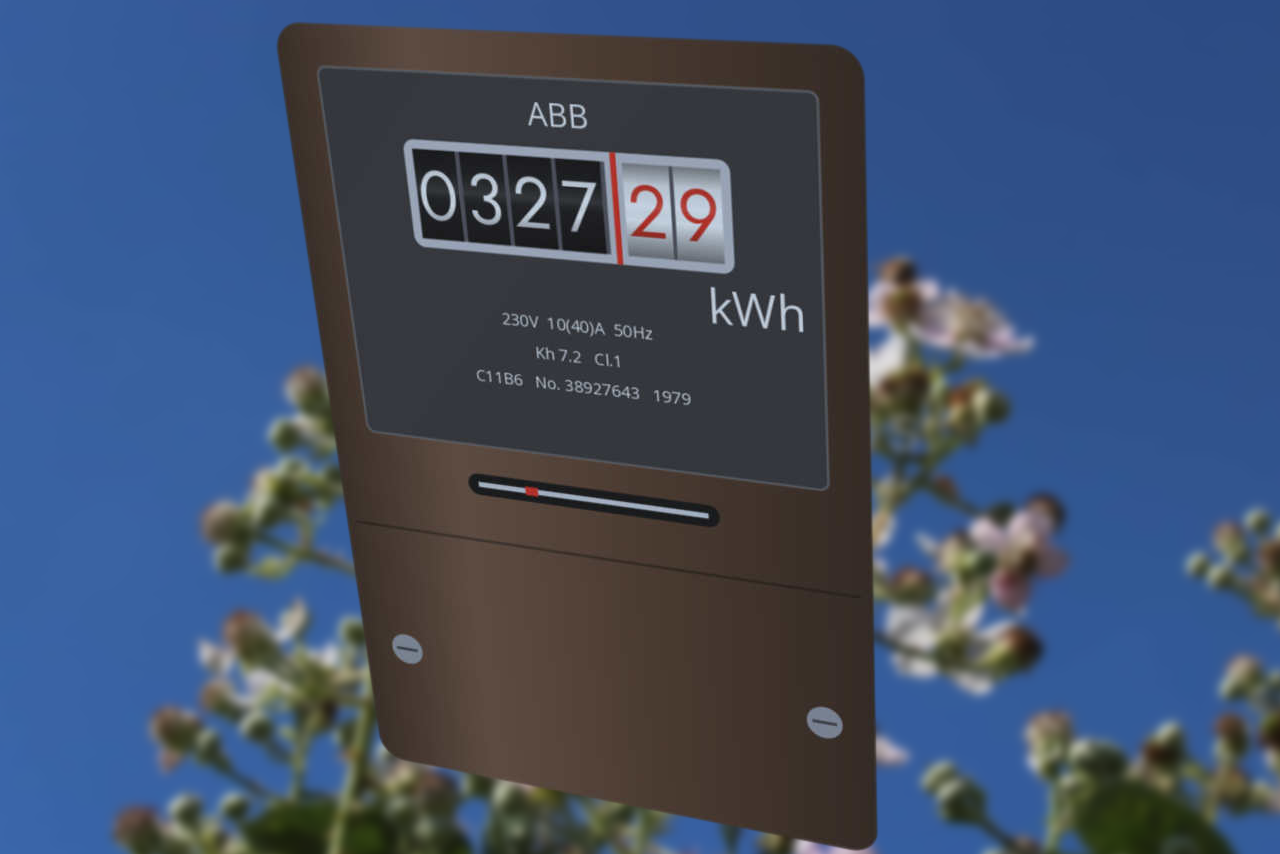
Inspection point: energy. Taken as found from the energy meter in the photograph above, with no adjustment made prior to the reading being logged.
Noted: 327.29 kWh
